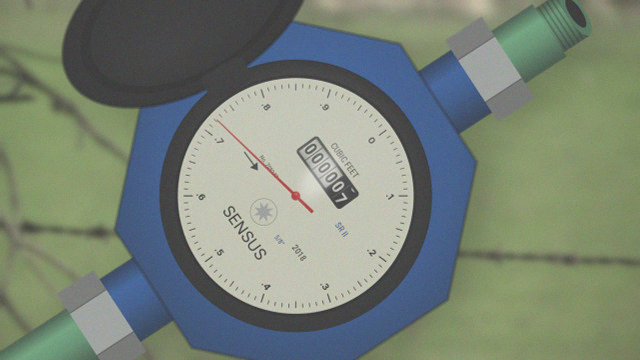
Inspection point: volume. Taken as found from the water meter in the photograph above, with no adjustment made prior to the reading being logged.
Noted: 6.72 ft³
